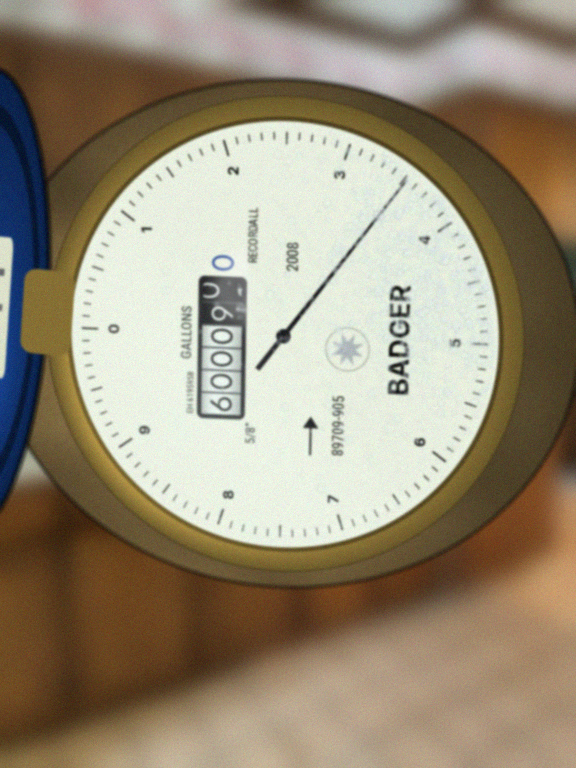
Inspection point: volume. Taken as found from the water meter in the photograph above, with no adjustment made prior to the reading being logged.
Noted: 6000903.5 gal
